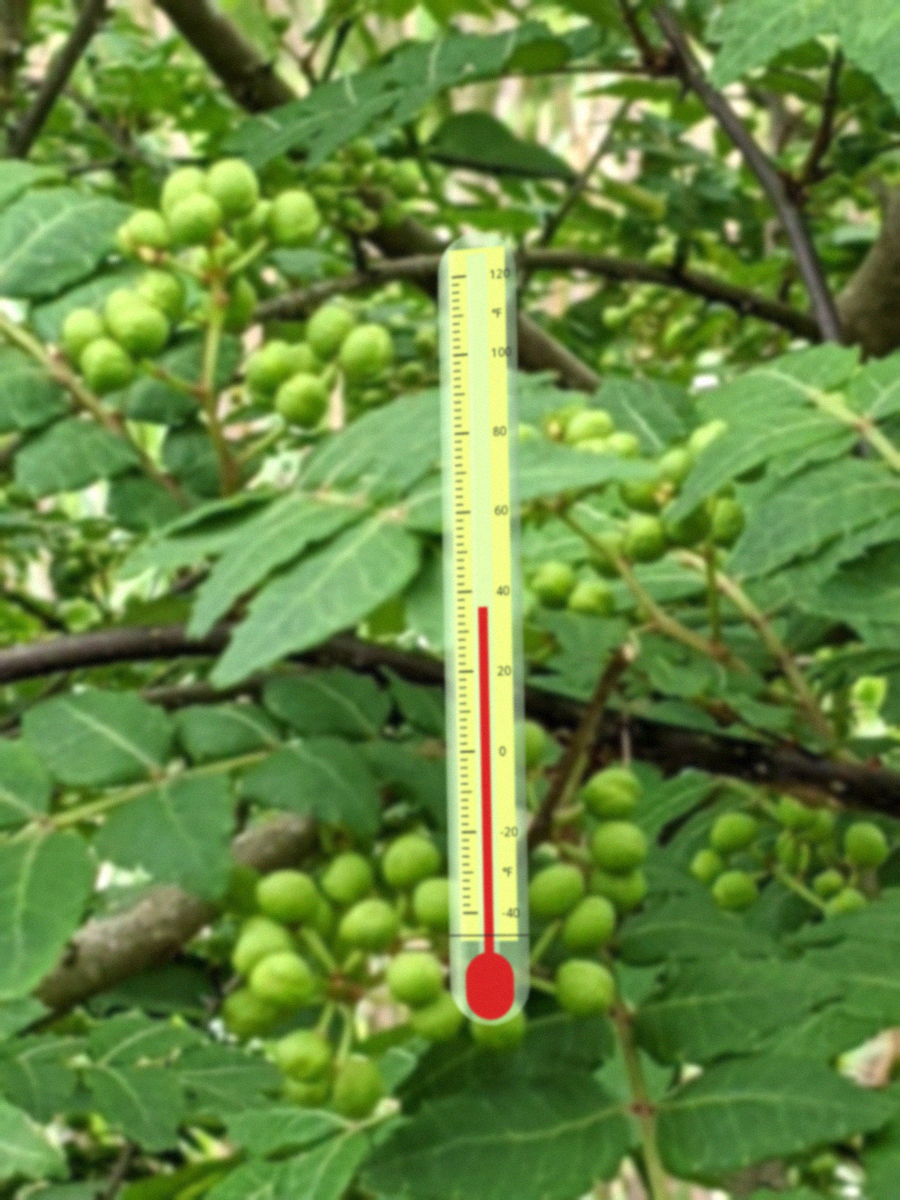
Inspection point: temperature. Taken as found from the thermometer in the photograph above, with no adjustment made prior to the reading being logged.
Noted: 36 °F
